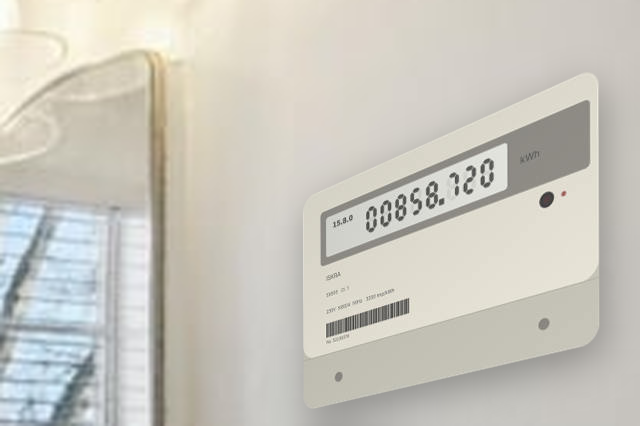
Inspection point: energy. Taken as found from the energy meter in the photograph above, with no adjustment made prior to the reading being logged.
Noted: 858.720 kWh
